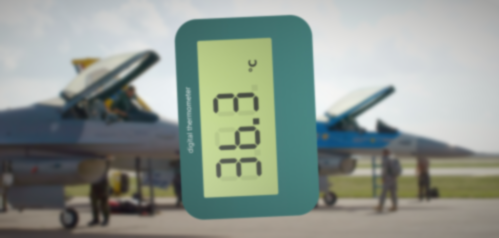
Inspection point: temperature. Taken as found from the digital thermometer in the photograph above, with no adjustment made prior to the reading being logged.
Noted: 36.3 °C
